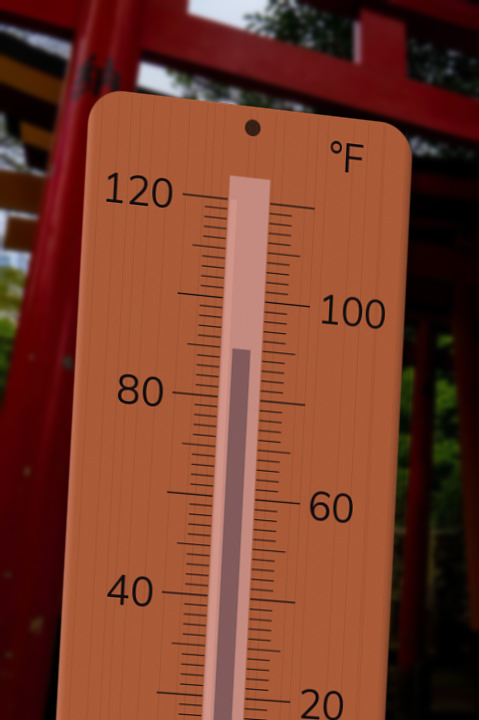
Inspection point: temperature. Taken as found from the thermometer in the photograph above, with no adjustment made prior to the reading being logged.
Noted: 90 °F
